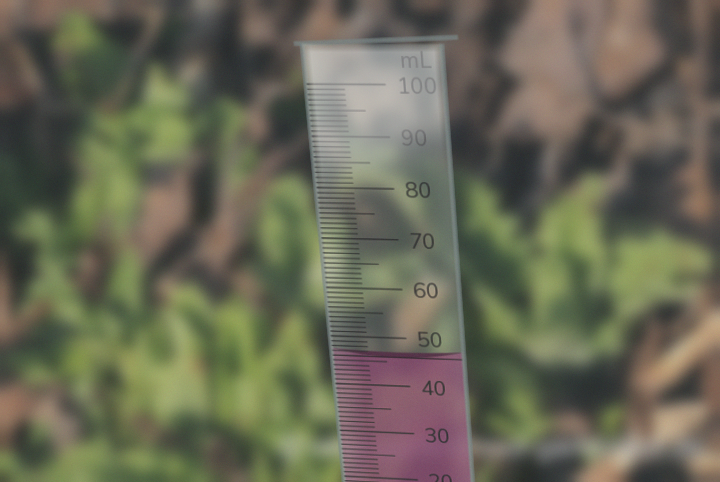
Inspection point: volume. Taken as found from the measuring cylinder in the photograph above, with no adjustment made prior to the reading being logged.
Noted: 46 mL
